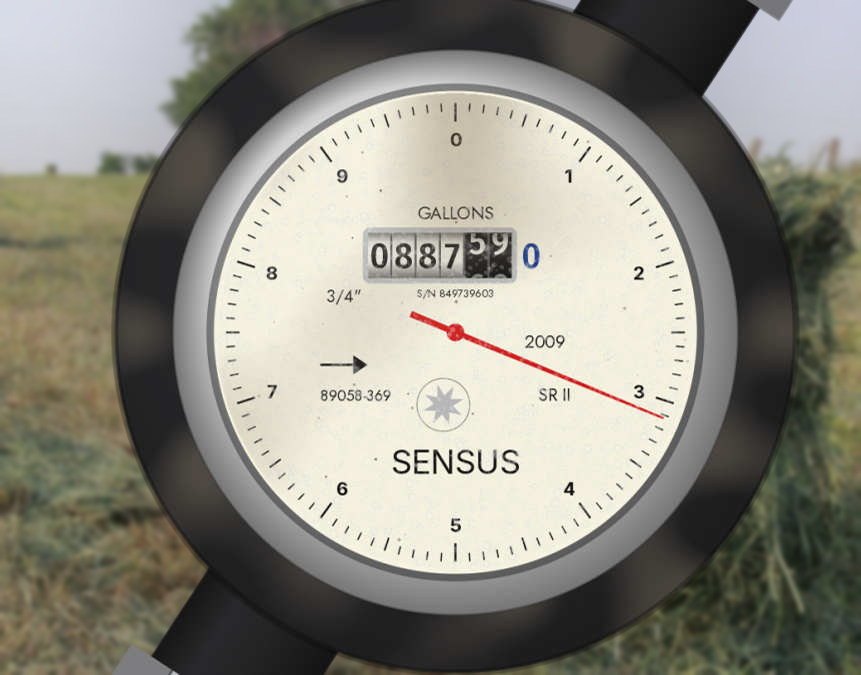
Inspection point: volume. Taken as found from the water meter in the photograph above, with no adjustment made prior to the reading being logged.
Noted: 887593.1 gal
